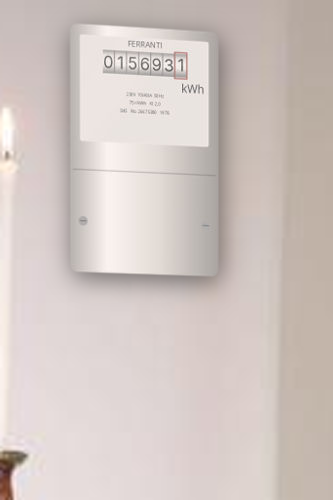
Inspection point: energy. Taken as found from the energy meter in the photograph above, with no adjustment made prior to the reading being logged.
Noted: 15693.1 kWh
